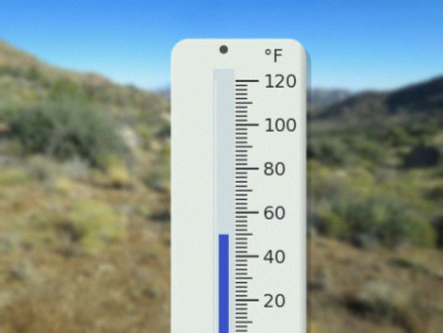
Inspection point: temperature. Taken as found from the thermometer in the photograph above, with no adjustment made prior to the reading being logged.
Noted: 50 °F
